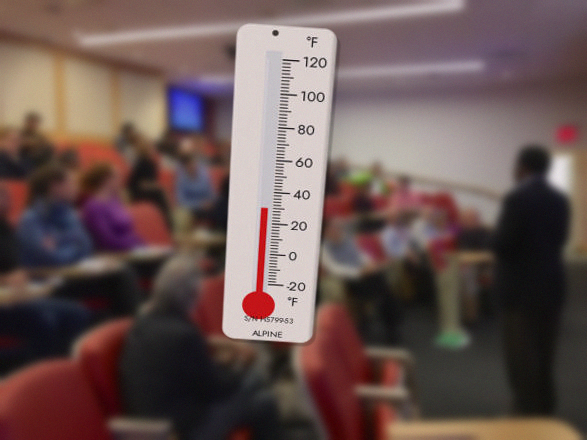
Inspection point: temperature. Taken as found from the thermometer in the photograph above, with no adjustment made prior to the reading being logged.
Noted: 30 °F
